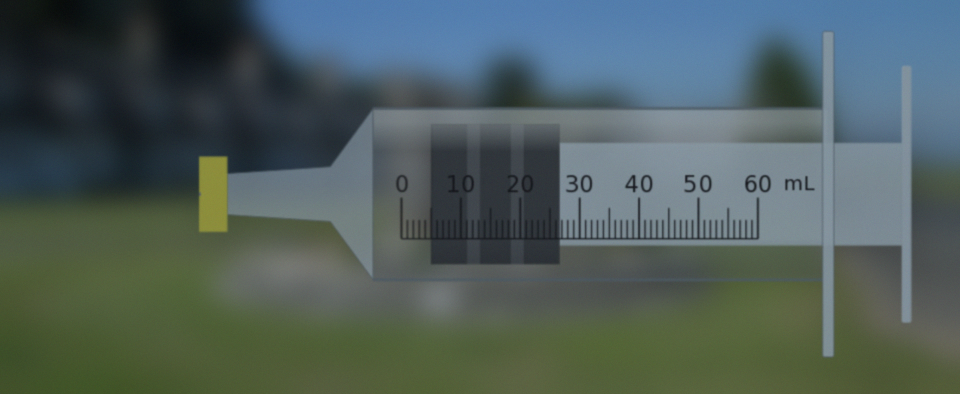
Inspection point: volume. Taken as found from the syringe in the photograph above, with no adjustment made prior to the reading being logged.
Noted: 5 mL
